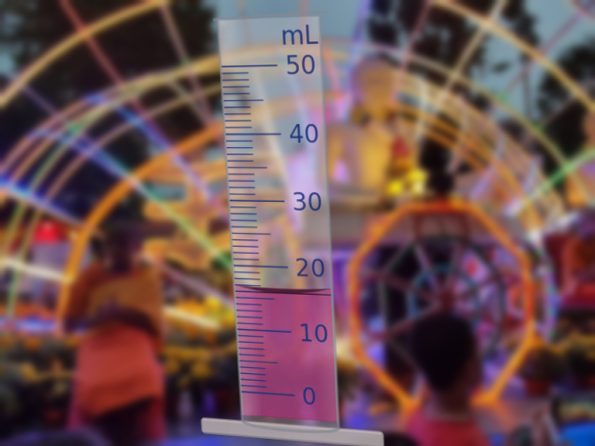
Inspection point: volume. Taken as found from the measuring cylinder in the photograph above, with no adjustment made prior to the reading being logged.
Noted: 16 mL
